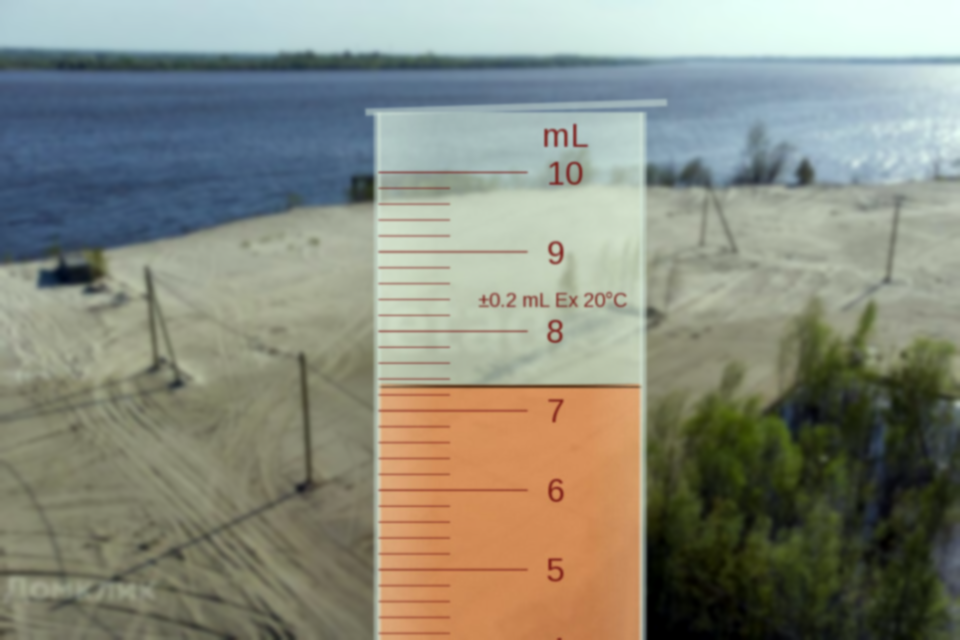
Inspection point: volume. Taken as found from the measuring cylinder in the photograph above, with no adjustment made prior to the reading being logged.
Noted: 7.3 mL
